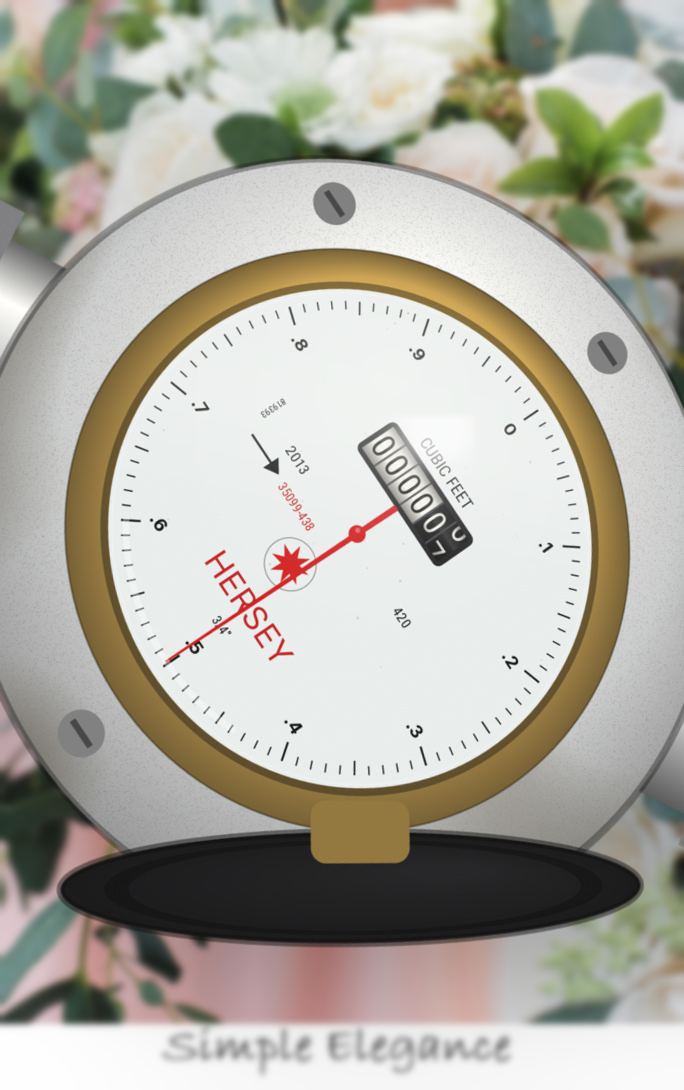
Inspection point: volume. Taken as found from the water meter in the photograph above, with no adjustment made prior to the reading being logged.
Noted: 6.50 ft³
